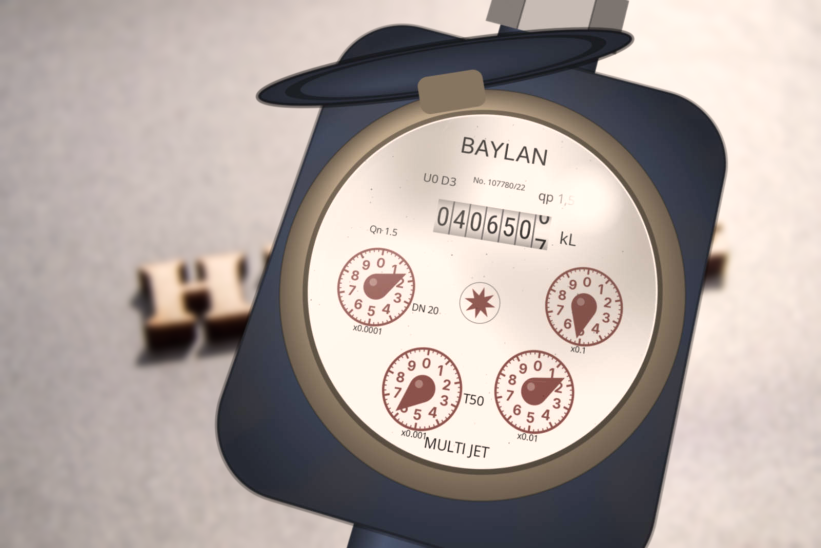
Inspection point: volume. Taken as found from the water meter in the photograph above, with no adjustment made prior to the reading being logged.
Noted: 406506.5161 kL
